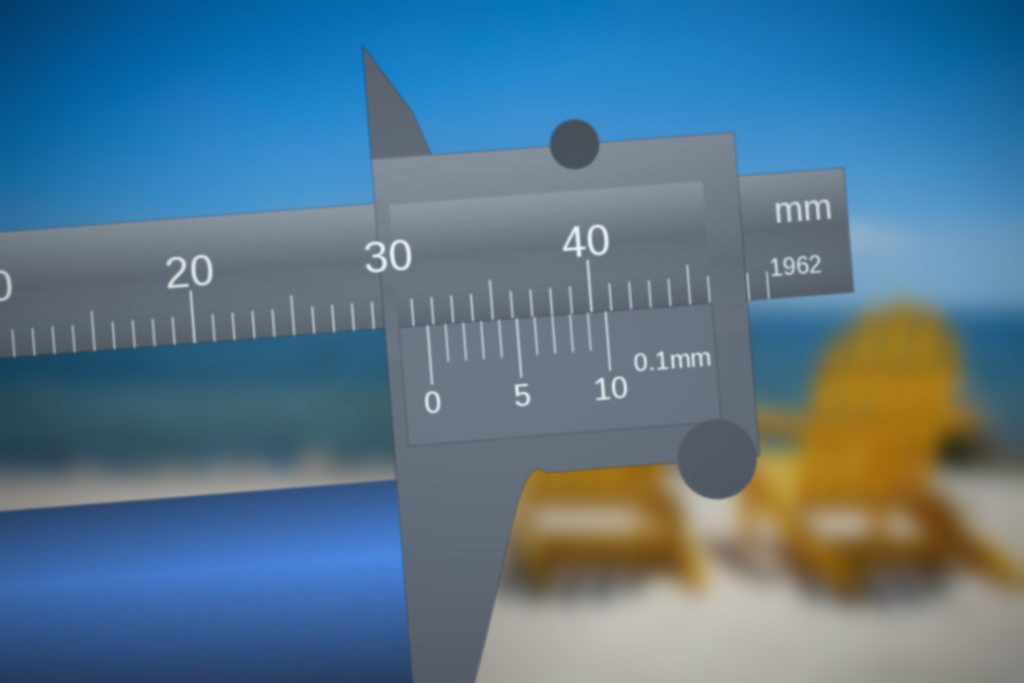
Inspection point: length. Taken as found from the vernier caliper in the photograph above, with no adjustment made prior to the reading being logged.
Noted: 31.7 mm
